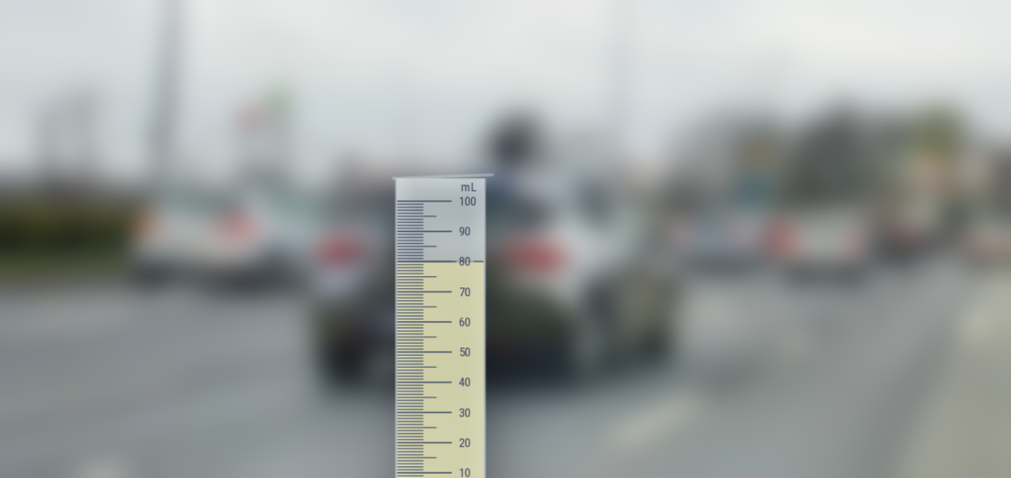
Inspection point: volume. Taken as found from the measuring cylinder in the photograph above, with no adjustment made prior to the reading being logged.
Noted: 80 mL
